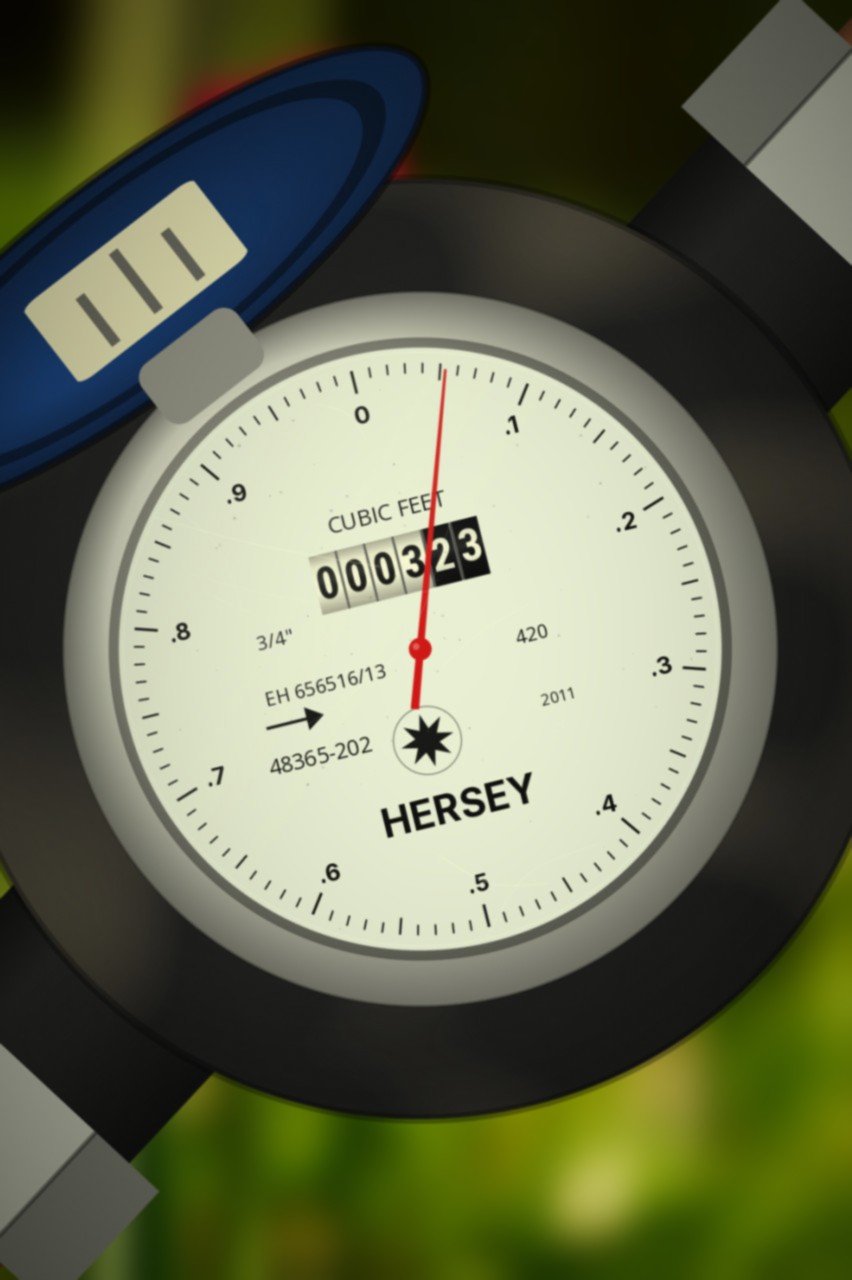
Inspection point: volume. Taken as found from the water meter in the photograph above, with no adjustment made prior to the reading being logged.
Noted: 323.05 ft³
